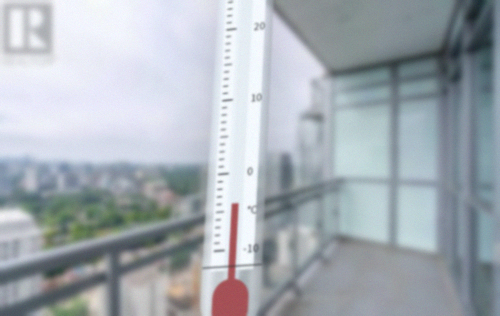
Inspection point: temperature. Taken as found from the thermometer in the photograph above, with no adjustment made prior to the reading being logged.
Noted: -4 °C
